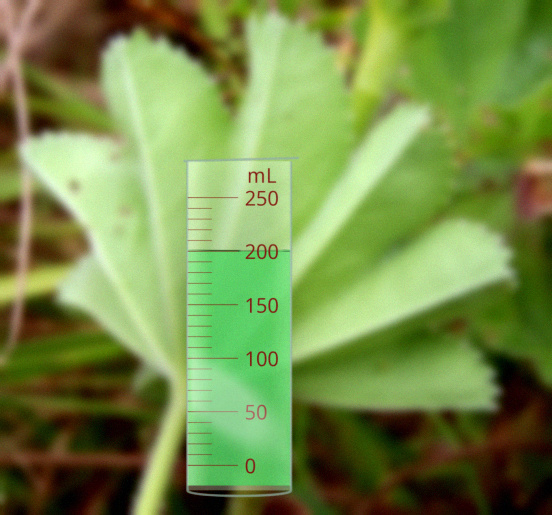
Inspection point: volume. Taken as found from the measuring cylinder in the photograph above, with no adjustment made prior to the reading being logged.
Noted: 200 mL
